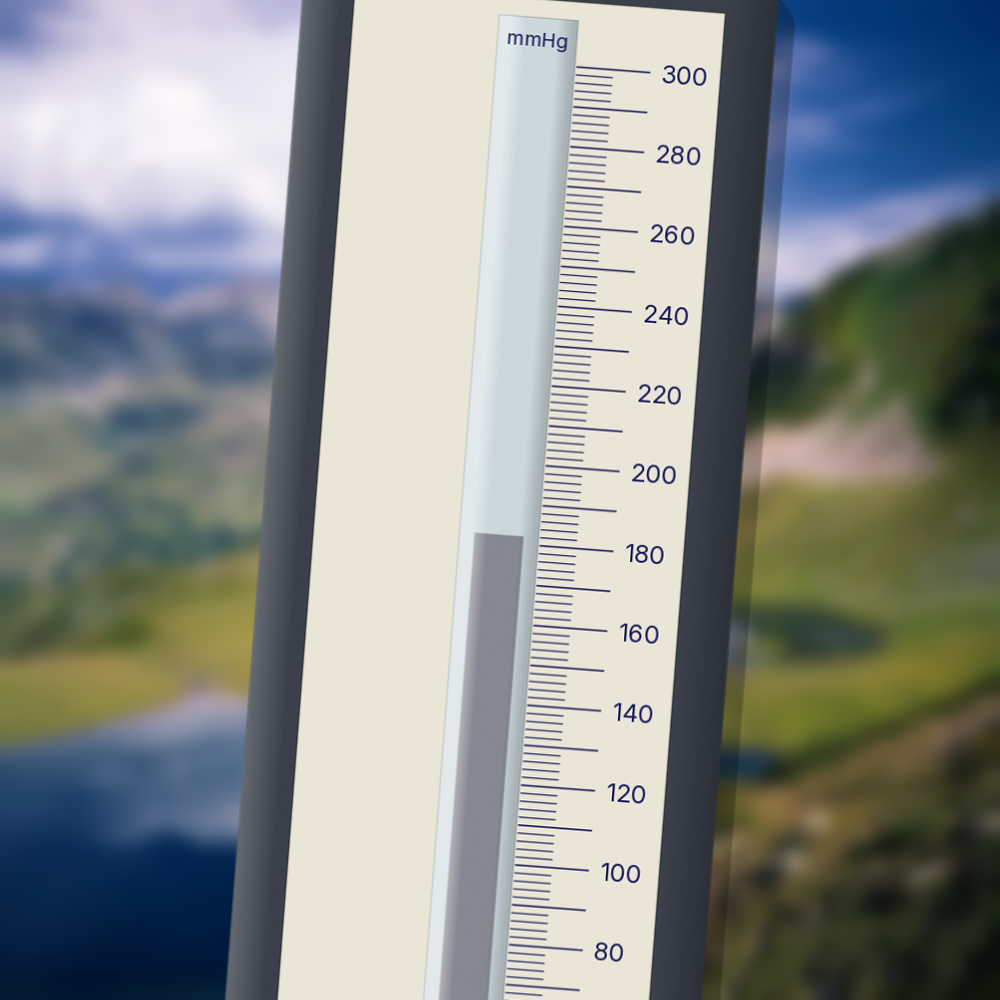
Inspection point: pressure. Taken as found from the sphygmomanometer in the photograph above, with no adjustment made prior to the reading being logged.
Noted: 182 mmHg
